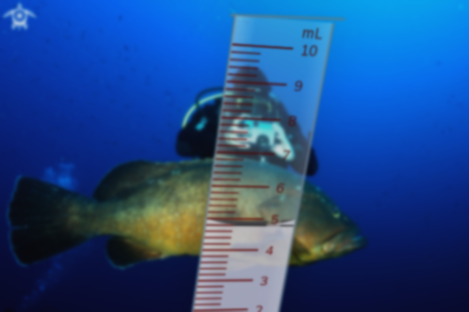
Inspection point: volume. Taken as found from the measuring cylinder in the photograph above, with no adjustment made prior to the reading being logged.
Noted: 4.8 mL
